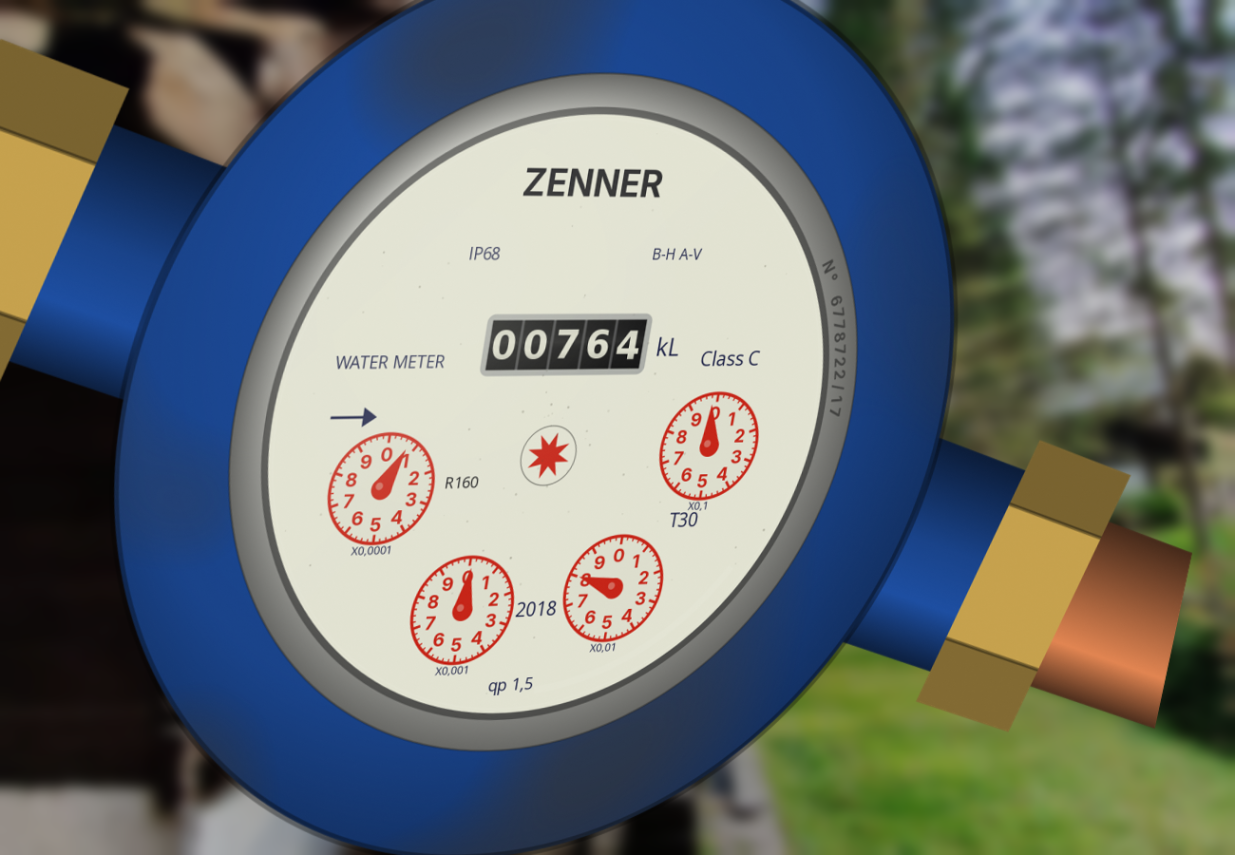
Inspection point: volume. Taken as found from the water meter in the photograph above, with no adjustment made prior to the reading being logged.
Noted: 763.9800 kL
